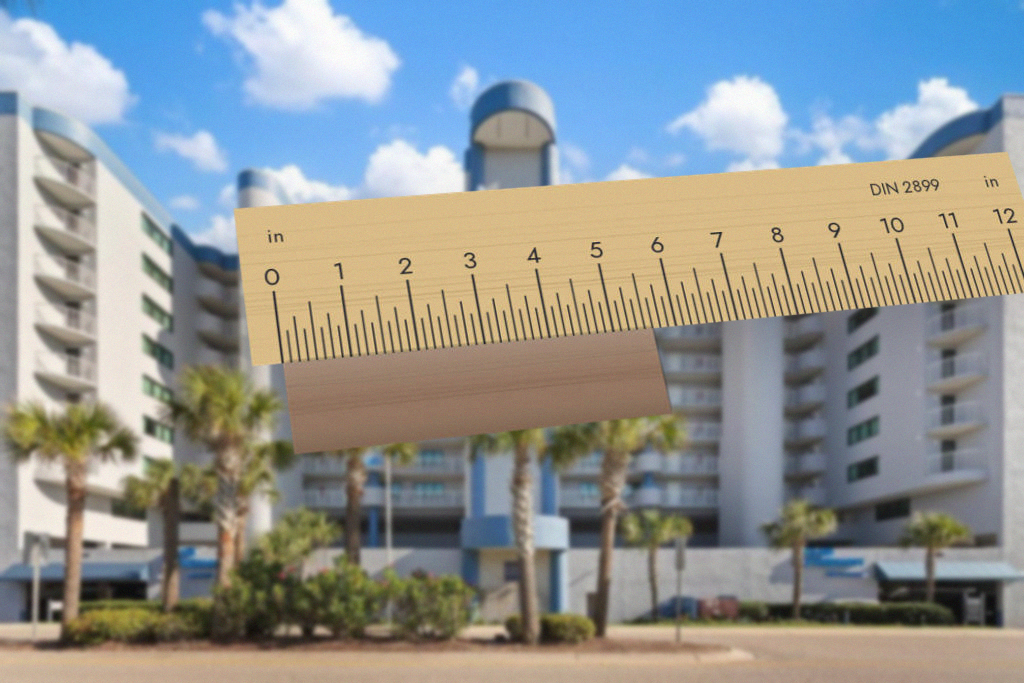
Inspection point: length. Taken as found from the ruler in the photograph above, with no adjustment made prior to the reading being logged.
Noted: 5.625 in
